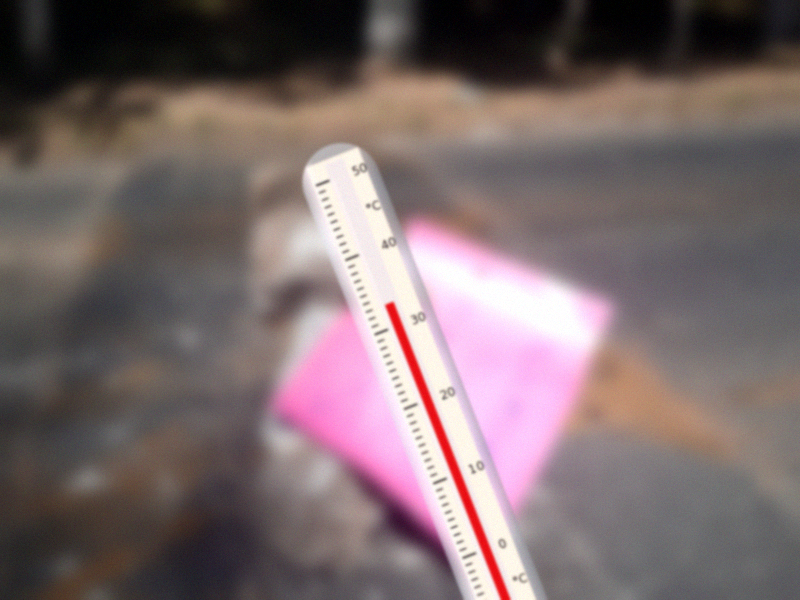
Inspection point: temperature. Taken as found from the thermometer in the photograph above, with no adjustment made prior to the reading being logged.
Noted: 33 °C
